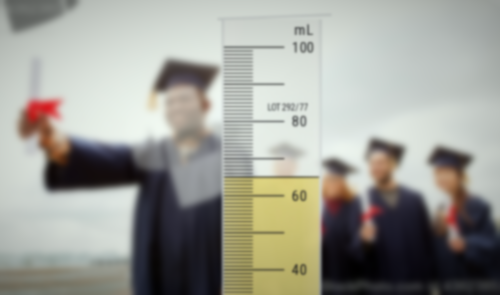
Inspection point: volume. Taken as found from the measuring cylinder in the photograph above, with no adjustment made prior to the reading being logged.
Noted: 65 mL
